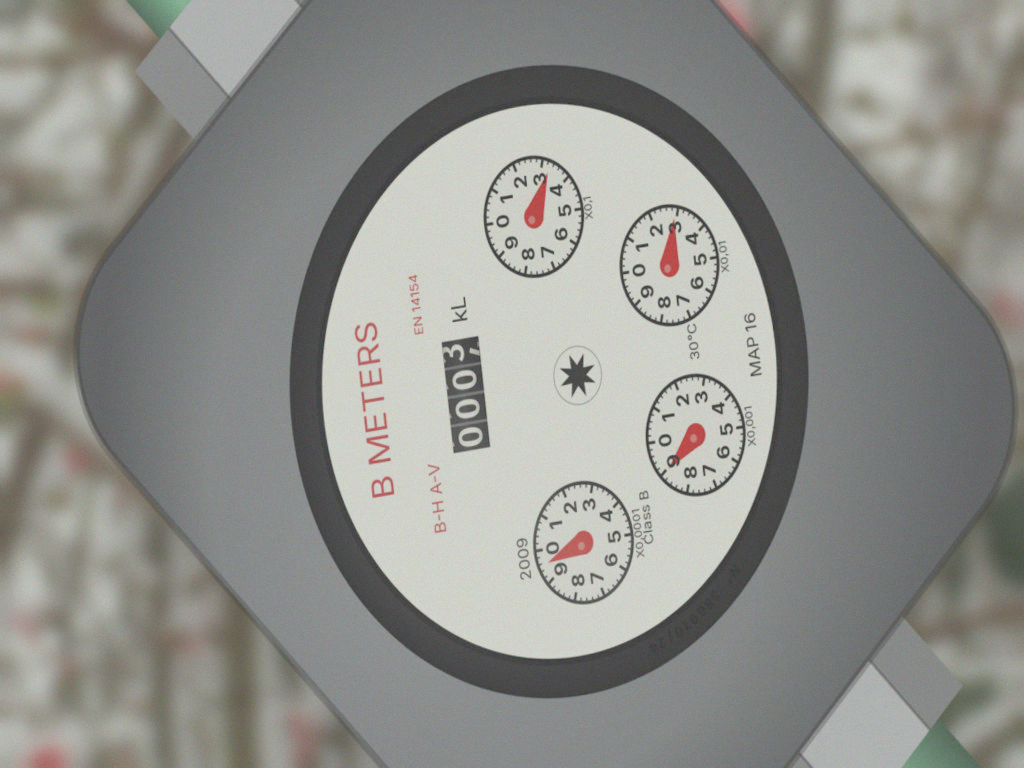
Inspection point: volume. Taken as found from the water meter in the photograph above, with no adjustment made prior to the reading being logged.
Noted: 3.3289 kL
